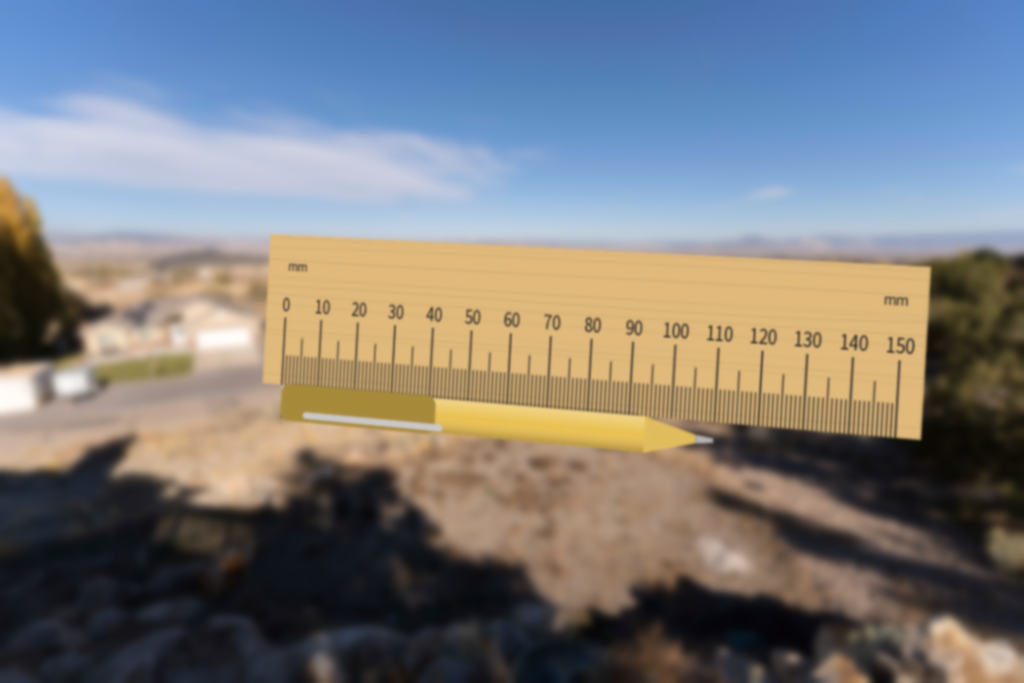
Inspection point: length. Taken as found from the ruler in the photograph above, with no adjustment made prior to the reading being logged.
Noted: 110 mm
